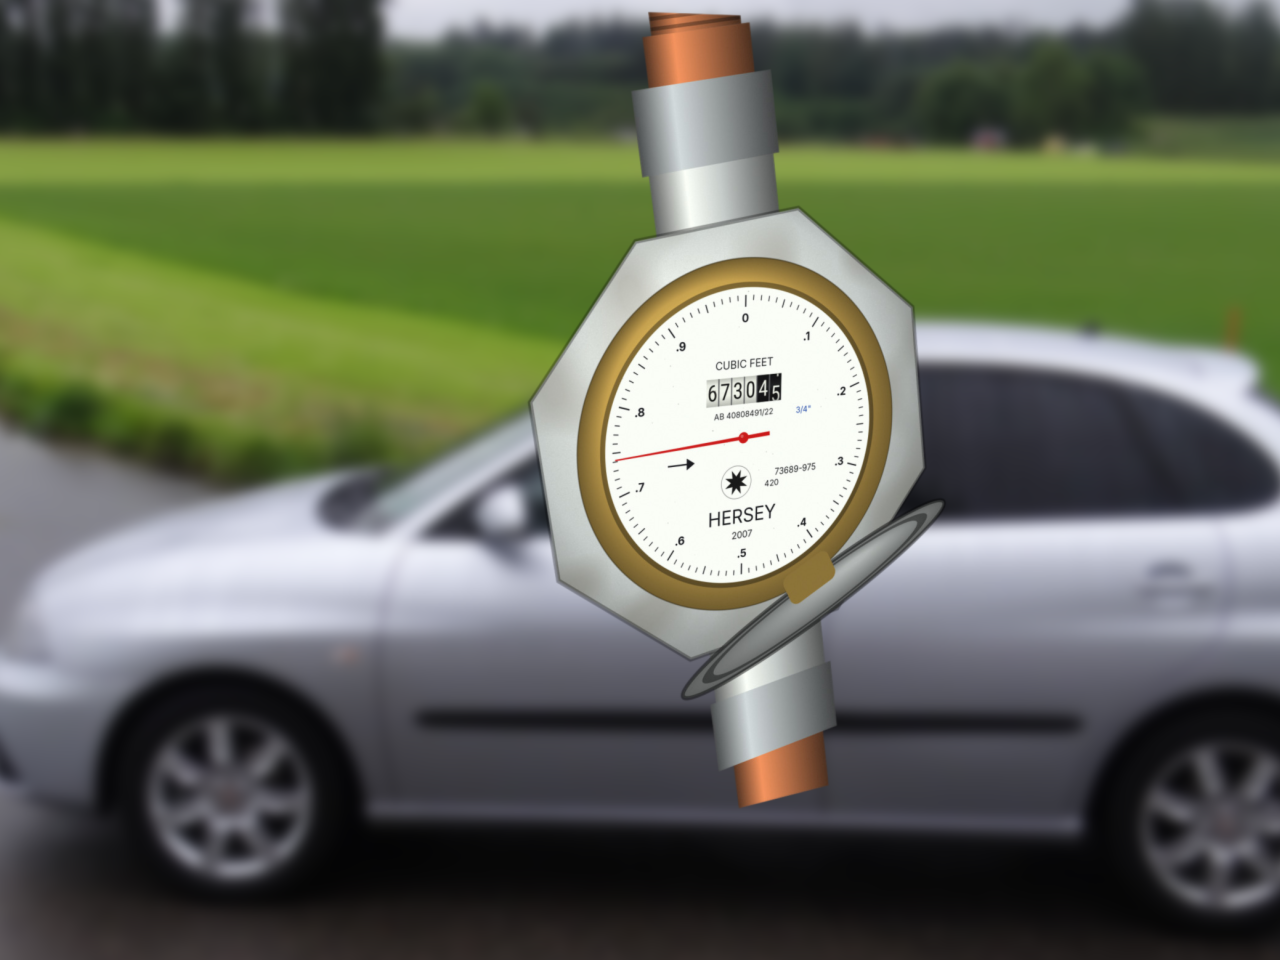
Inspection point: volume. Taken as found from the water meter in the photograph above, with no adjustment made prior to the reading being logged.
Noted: 673044.74 ft³
